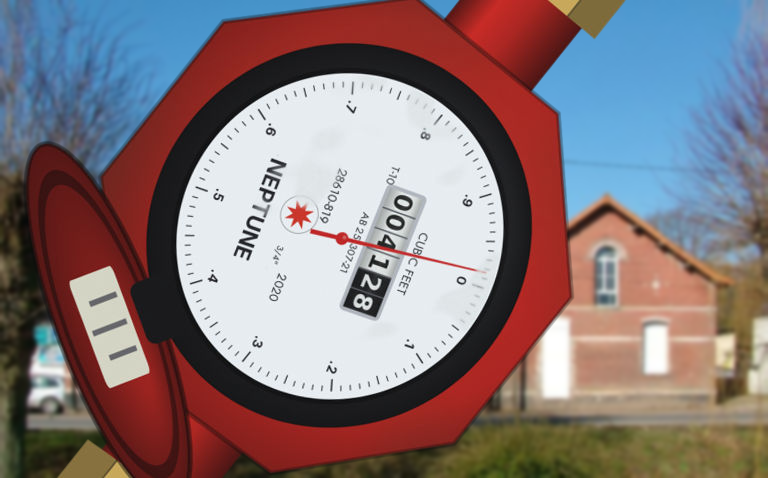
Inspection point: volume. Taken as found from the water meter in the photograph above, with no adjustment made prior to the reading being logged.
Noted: 4127.98 ft³
